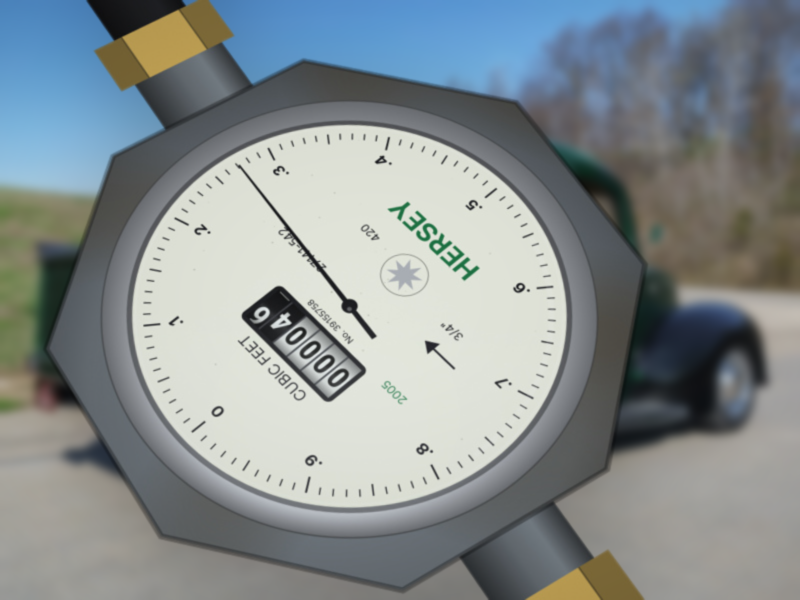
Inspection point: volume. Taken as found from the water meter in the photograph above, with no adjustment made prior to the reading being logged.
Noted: 46.27 ft³
